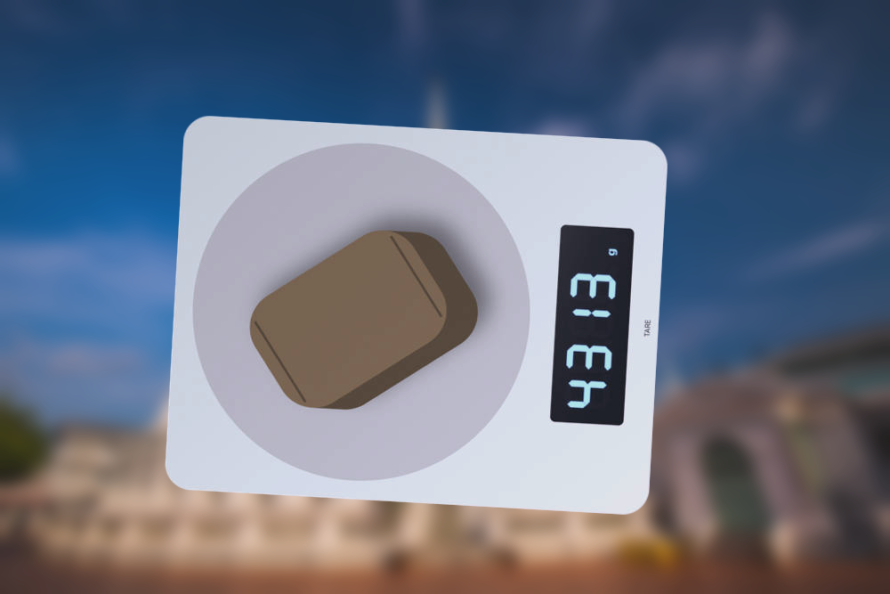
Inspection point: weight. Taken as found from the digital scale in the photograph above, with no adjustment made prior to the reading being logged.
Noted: 4313 g
